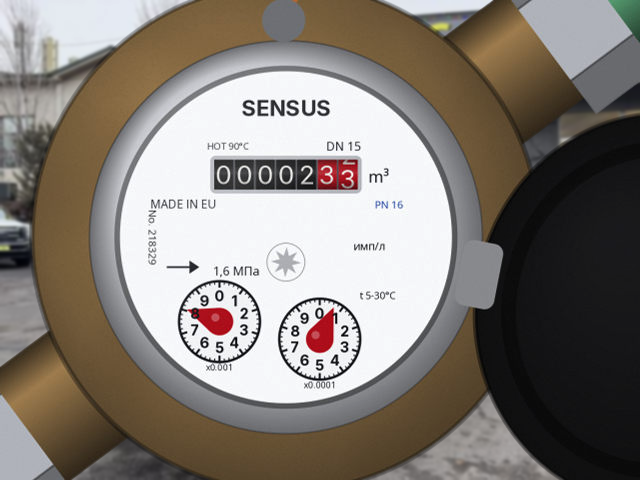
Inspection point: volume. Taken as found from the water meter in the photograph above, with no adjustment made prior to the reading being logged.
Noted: 2.3280 m³
